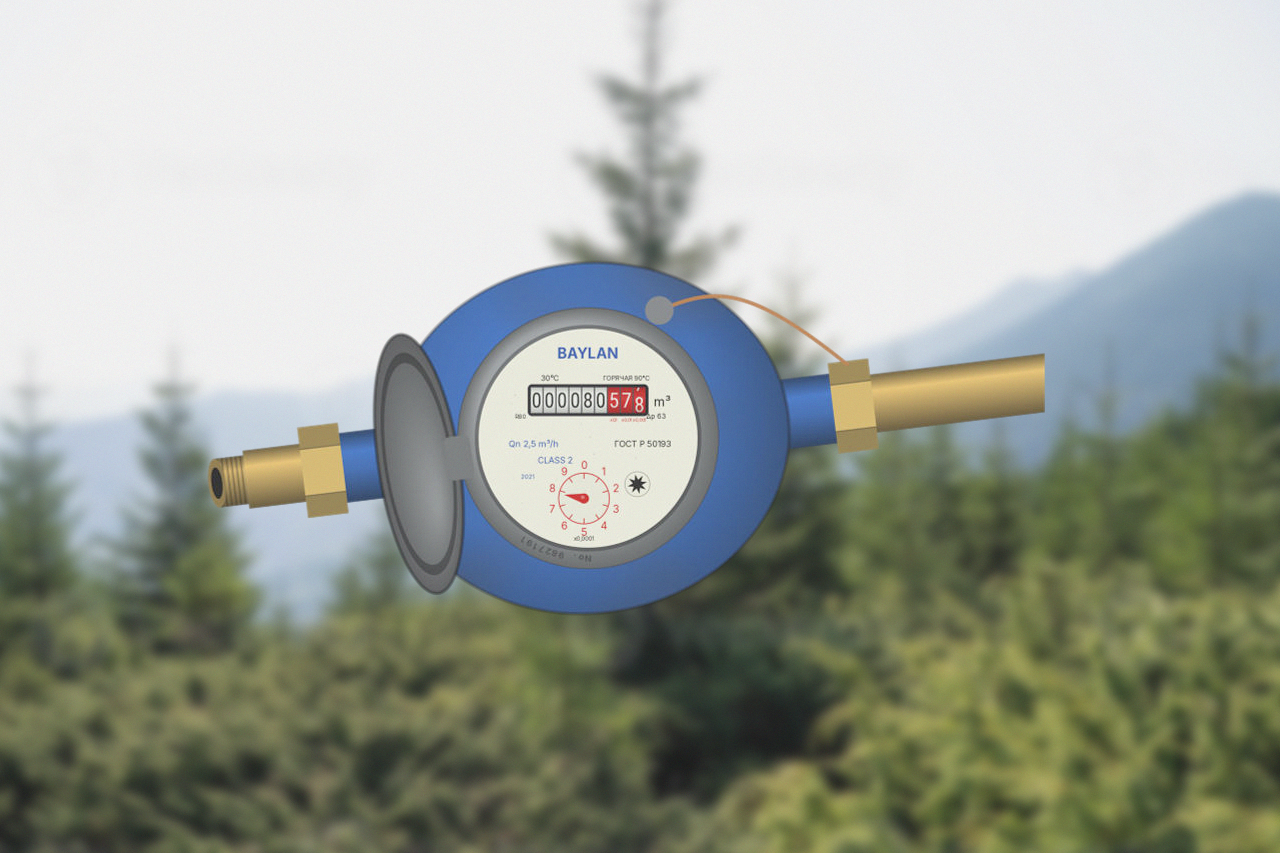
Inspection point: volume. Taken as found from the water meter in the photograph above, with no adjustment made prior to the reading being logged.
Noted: 80.5777 m³
